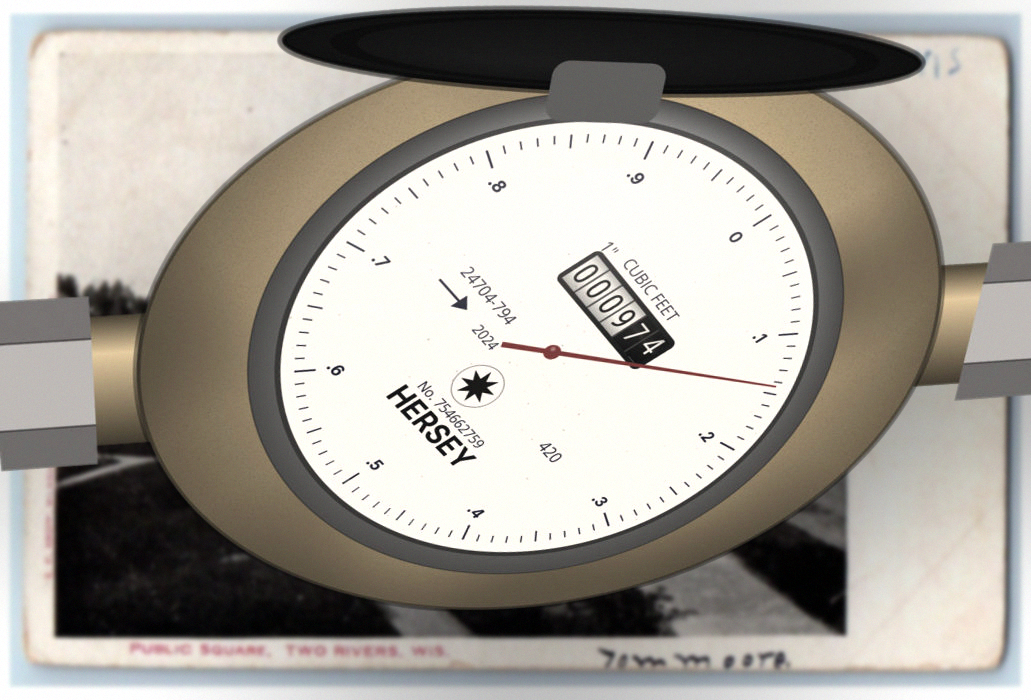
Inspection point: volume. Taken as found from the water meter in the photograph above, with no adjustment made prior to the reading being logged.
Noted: 974.14 ft³
